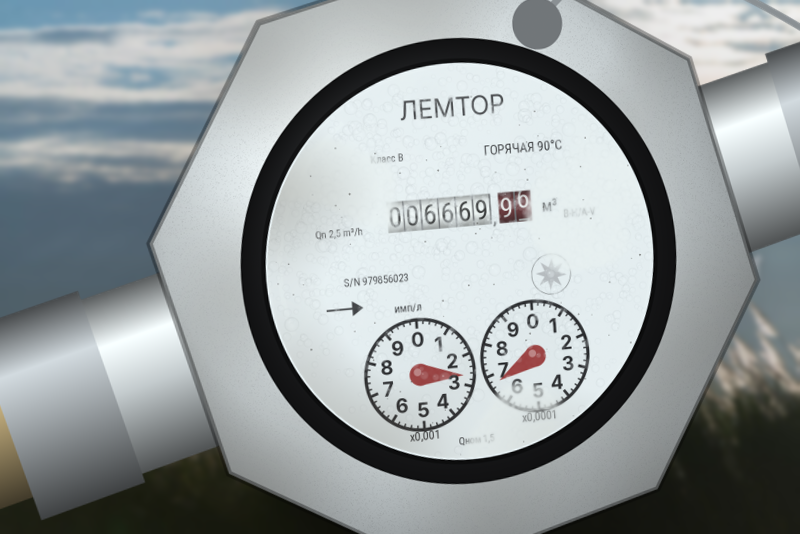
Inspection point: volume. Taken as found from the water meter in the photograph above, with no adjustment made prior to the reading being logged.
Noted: 6669.9626 m³
